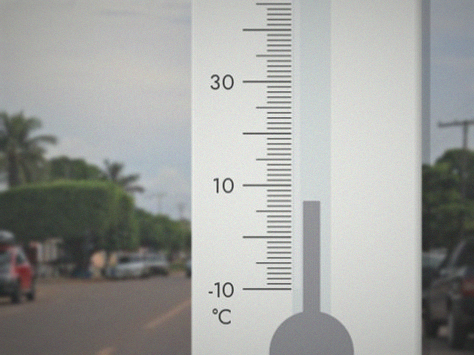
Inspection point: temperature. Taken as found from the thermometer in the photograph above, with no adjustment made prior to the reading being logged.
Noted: 7 °C
